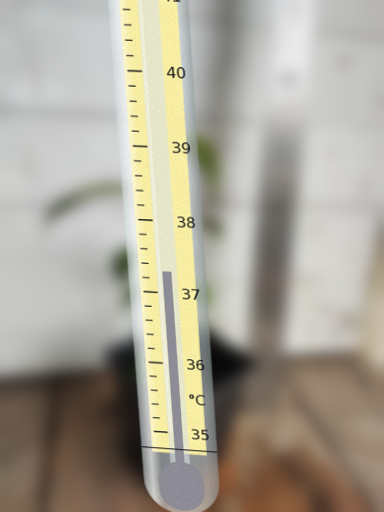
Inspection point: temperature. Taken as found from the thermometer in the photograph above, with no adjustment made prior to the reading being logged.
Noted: 37.3 °C
